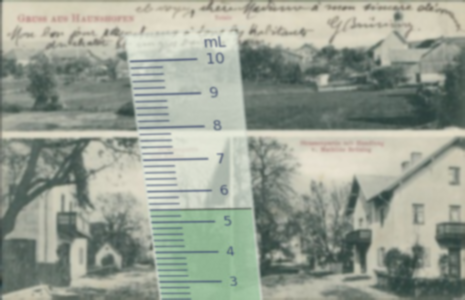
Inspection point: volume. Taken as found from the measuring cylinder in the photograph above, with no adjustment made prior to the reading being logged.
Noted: 5.4 mL
